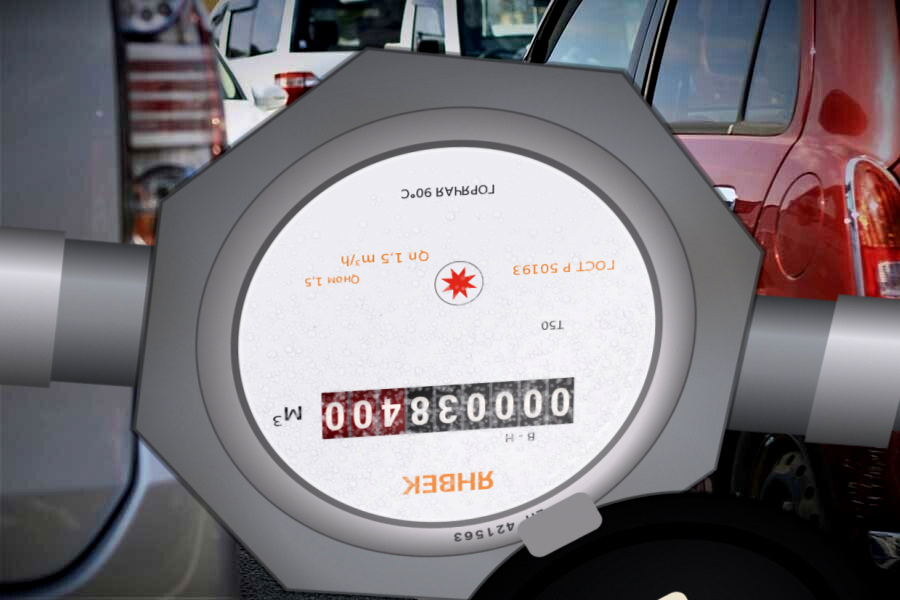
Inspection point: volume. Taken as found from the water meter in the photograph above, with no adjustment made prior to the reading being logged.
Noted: 38.400 m³
